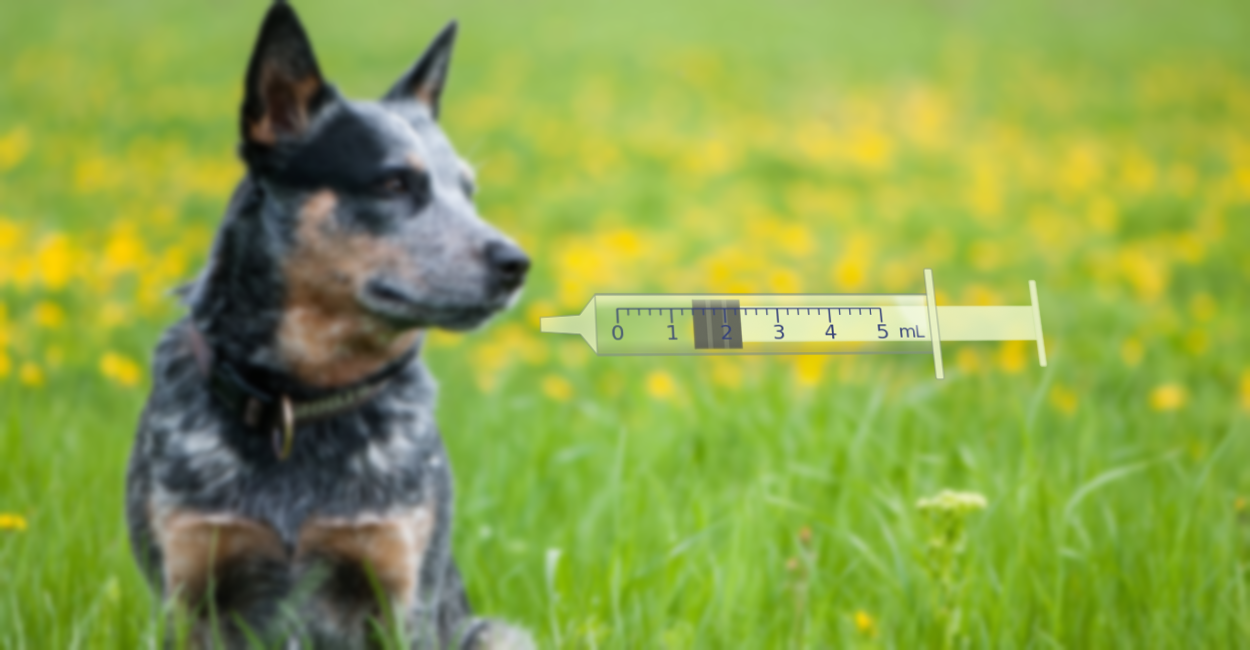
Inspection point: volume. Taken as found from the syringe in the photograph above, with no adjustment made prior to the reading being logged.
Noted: 1.4 mL
